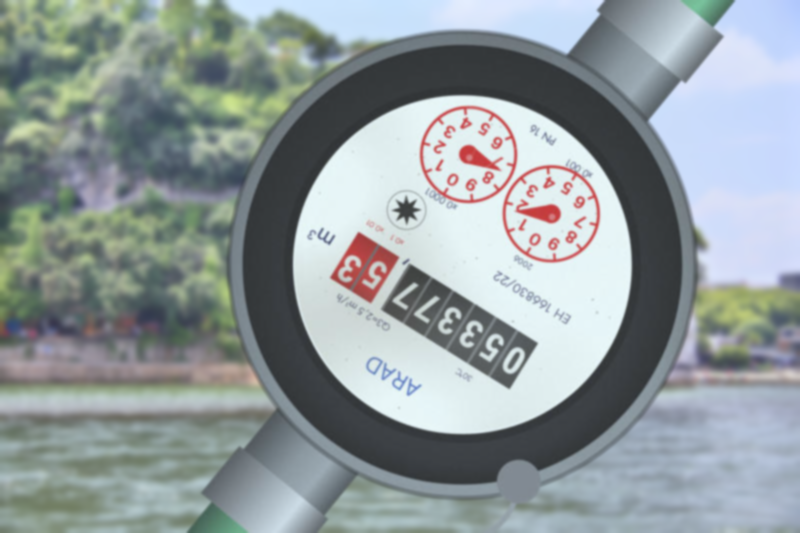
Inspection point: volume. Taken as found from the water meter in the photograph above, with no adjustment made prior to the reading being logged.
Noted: 53377.5317 m³
